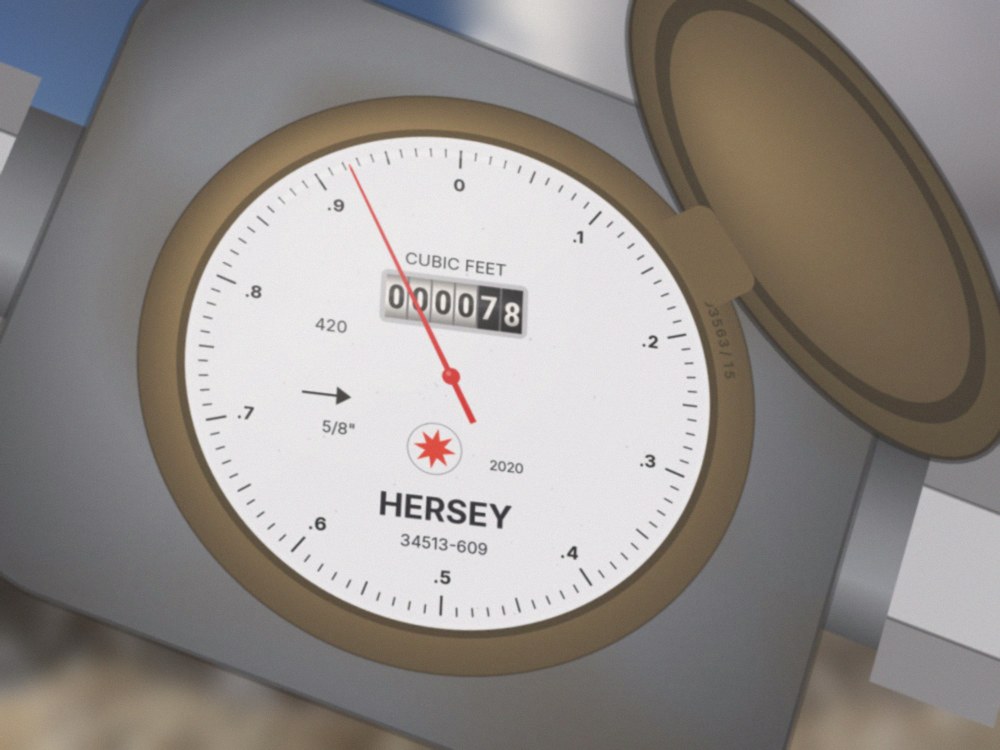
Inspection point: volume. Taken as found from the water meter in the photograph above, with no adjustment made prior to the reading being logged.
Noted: 77.92 ft³
